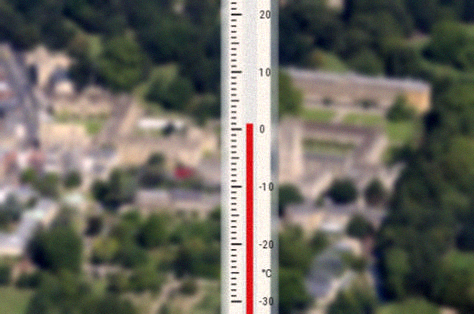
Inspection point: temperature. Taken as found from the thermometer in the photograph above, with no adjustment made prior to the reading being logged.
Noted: 1 °C
